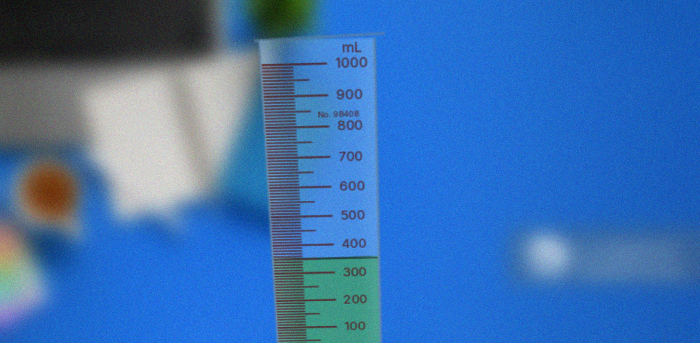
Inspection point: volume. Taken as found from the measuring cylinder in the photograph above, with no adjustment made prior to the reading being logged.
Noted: 350 mL
